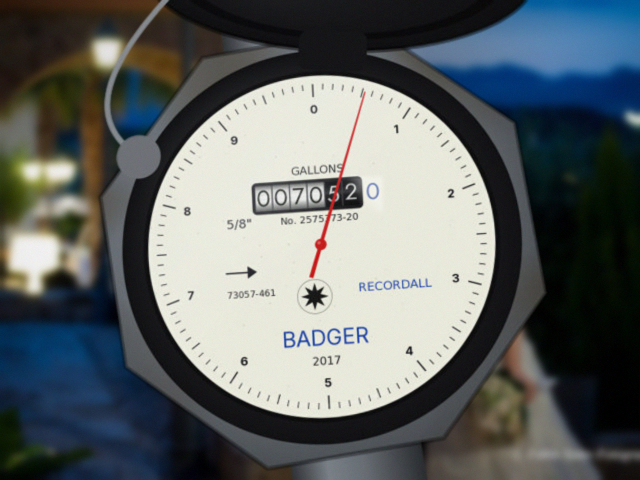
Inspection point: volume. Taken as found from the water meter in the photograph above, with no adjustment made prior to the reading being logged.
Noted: 70520.5 gal
